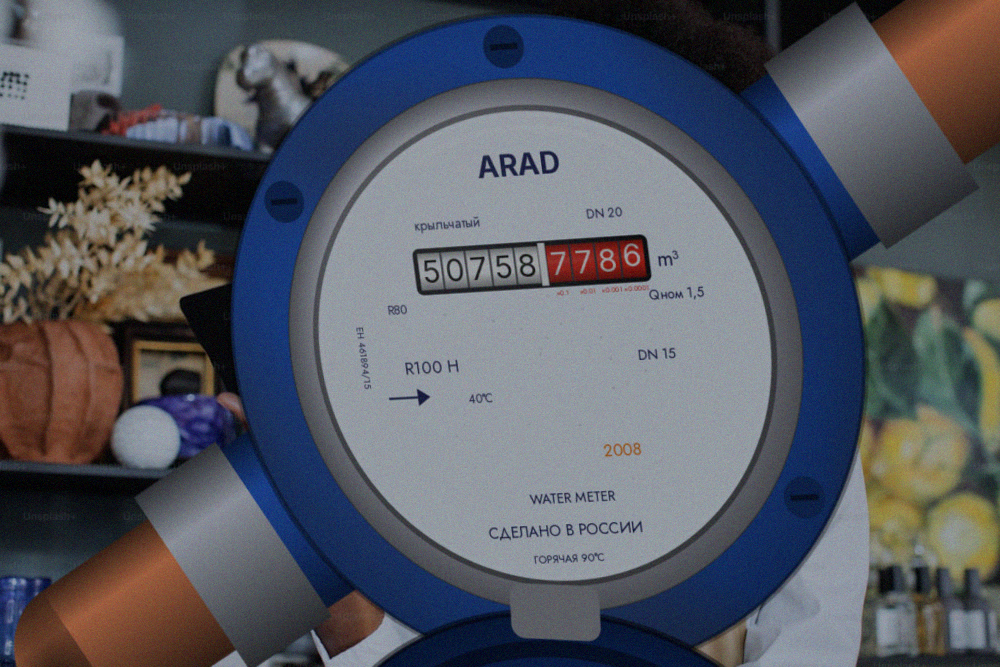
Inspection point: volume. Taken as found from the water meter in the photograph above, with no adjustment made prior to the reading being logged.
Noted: 50758.7786 m³
